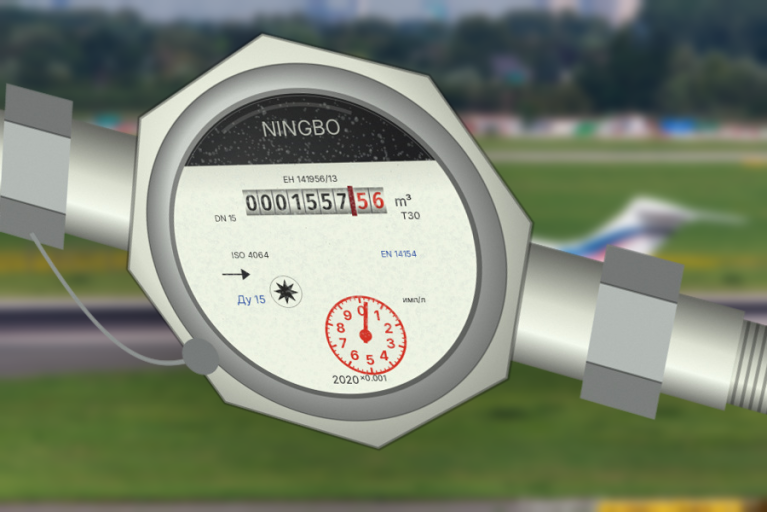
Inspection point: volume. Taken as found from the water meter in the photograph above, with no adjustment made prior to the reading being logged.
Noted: 1557.560 m³
